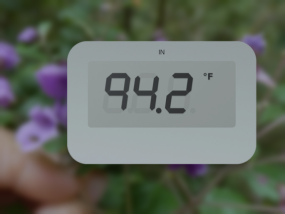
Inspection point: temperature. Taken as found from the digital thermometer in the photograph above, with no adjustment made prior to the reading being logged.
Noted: 94.2 °F
